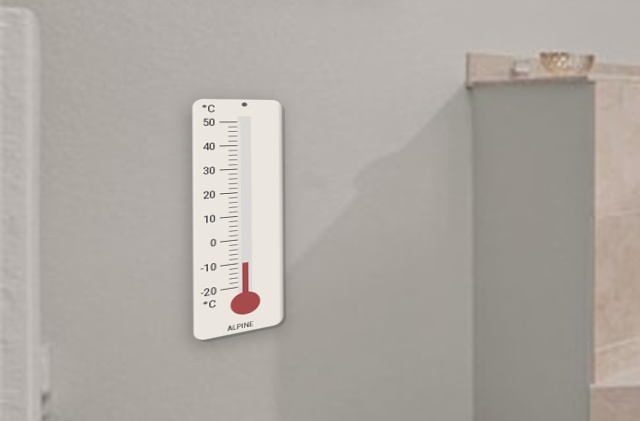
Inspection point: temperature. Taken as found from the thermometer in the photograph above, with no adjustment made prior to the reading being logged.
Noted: -10 °C
